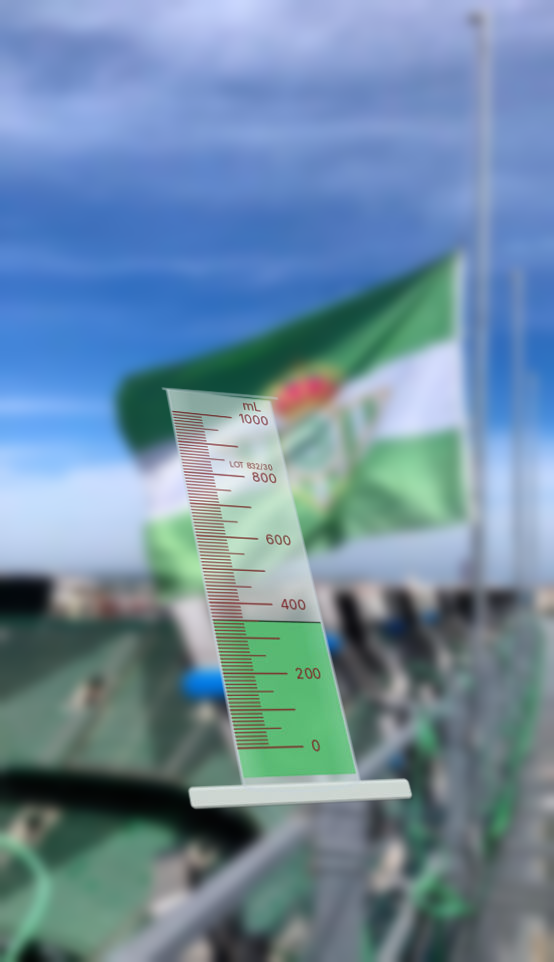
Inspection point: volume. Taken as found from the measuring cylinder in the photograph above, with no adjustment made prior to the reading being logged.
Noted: 350 mL
